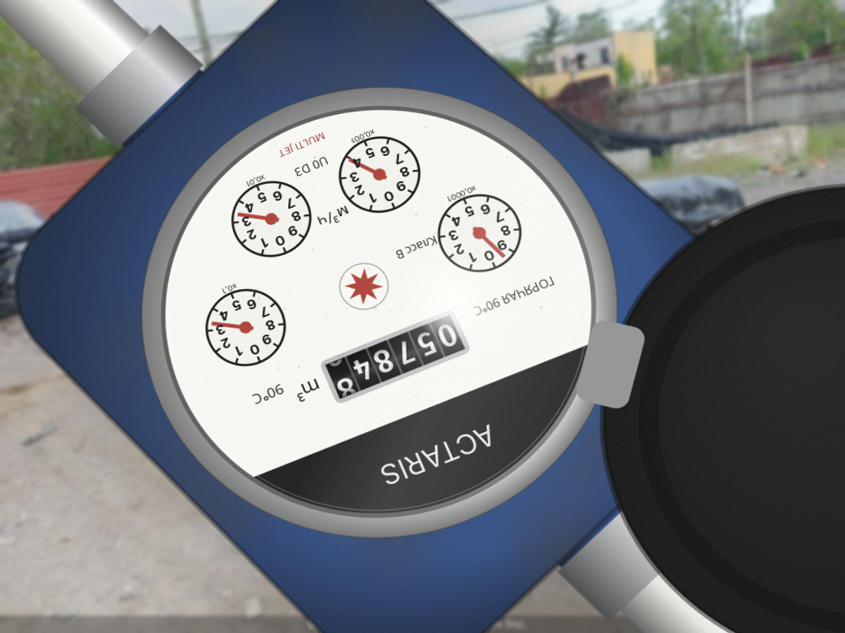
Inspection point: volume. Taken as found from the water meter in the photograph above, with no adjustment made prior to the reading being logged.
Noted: 57848.3339 m³
